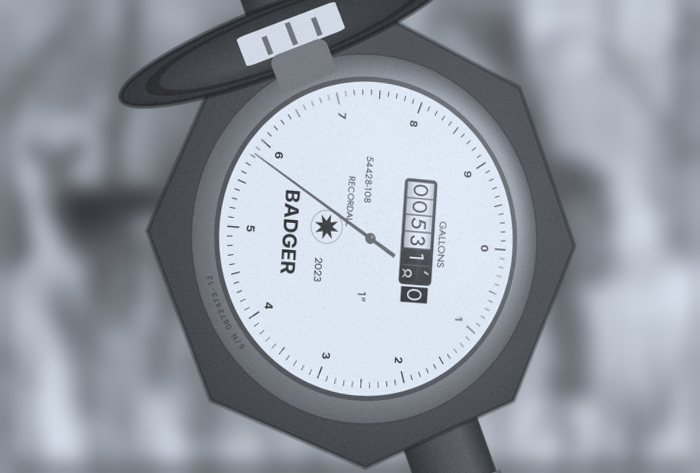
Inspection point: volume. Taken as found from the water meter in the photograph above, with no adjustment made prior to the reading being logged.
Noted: 53175.8 gal
